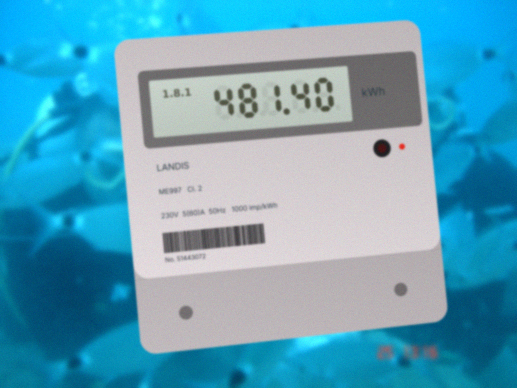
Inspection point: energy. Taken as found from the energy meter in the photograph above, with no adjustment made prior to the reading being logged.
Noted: 481.40 kWh
